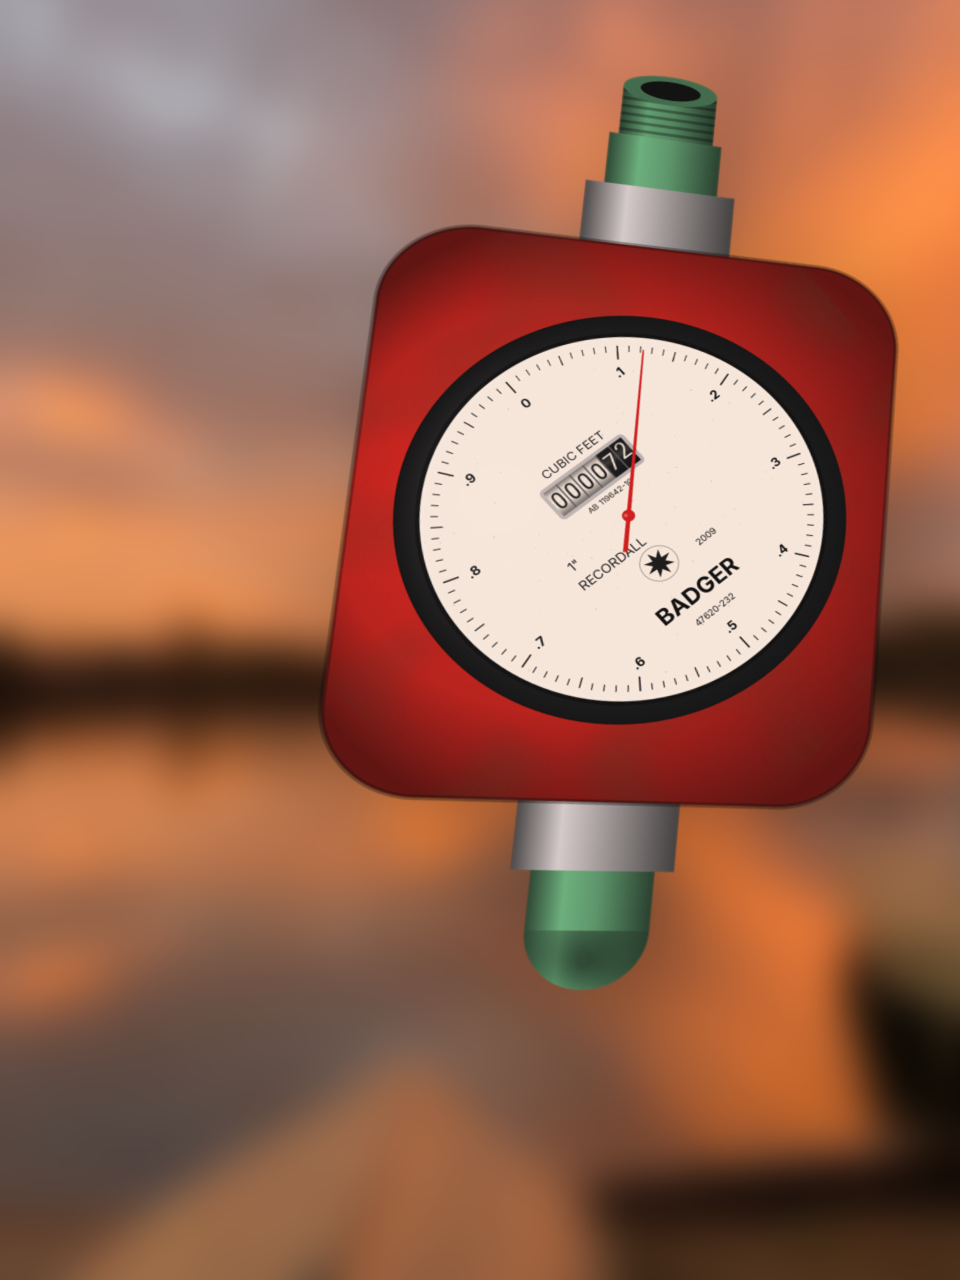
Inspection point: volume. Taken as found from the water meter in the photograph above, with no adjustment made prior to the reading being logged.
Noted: 72.12 ft³
